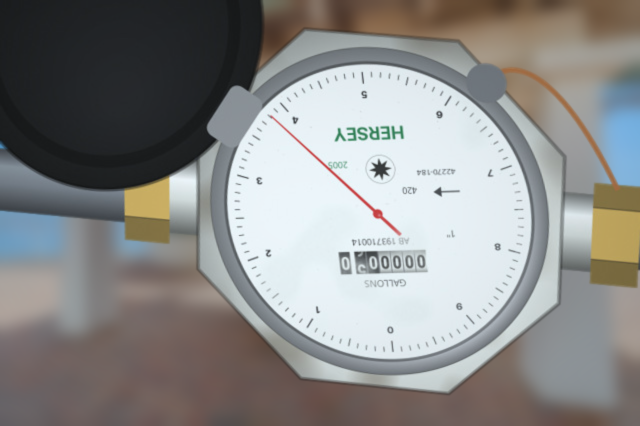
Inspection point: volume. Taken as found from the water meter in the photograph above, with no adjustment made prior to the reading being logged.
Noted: 53.8 gal
